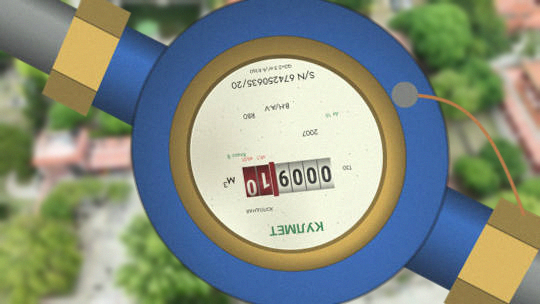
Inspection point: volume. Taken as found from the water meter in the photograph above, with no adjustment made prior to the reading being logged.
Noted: 9.10 m³
